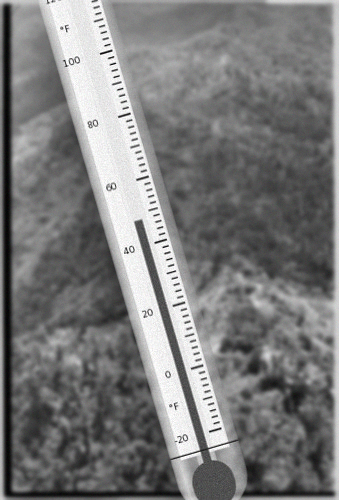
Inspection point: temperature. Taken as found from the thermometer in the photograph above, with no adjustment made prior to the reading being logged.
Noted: 48 °F
